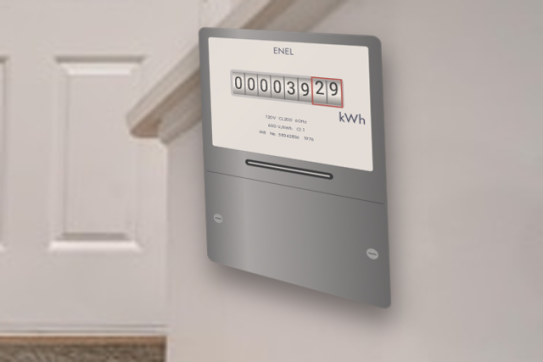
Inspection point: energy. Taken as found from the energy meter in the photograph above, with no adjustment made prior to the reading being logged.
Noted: 39.29 kWh
